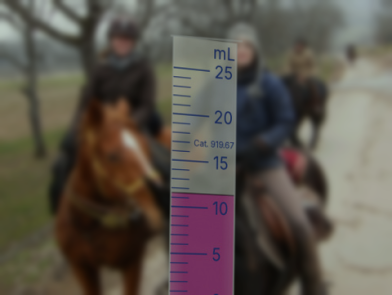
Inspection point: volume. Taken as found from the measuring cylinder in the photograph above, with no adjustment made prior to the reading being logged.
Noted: 11.5 mL
